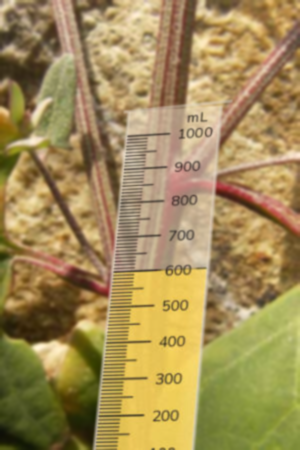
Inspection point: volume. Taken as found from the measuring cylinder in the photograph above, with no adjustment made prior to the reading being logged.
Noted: 600 mL
